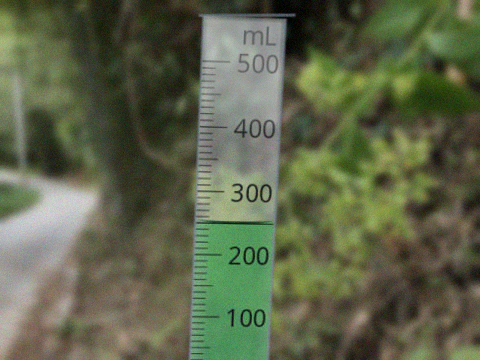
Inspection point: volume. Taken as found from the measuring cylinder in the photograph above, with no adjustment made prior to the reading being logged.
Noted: 250 mL
